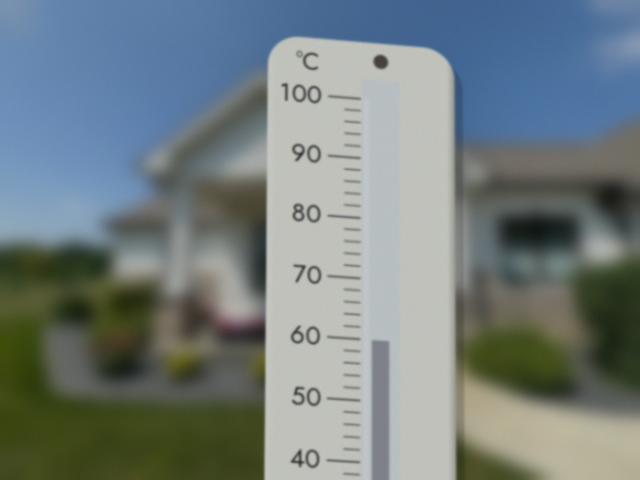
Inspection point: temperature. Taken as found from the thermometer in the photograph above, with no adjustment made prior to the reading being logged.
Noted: 60 °C
